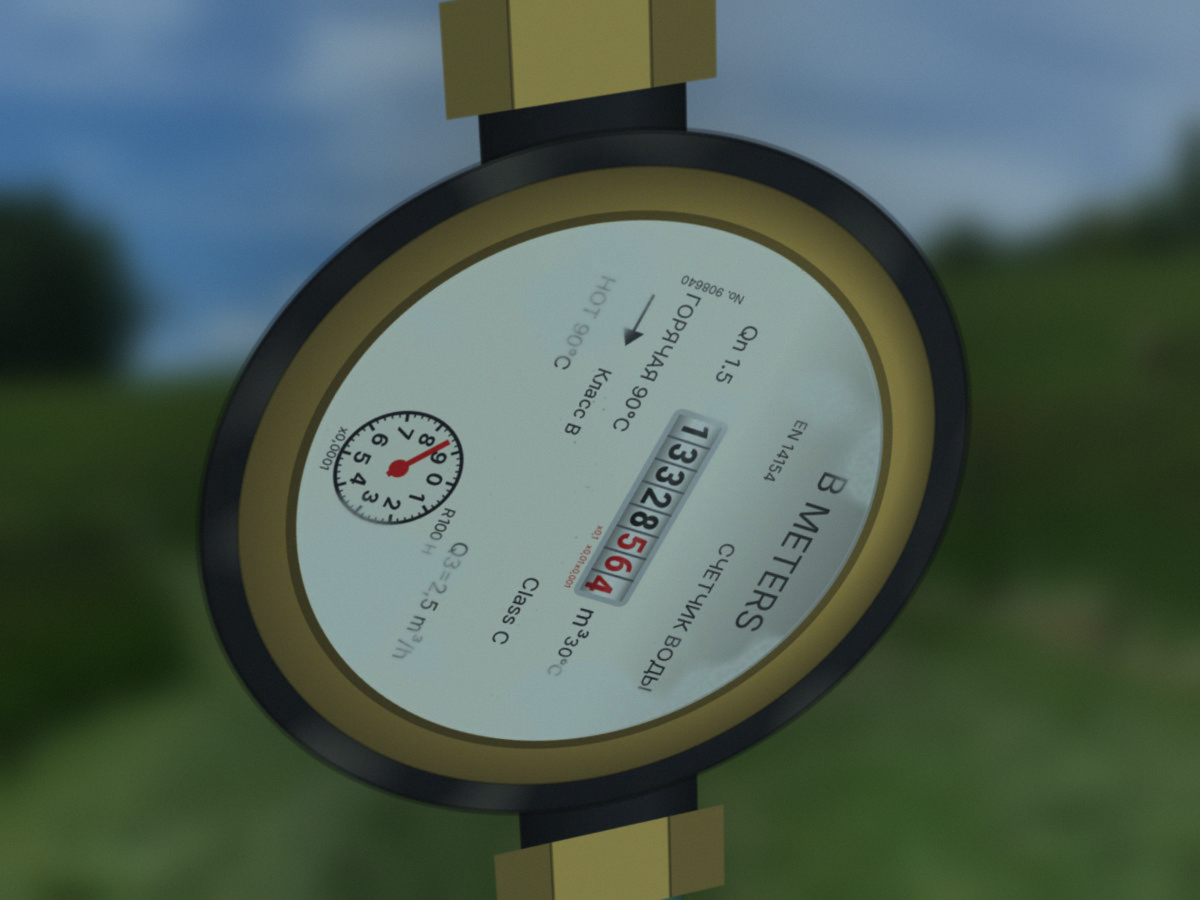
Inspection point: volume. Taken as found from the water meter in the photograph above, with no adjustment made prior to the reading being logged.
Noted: 13328.5638 m³
